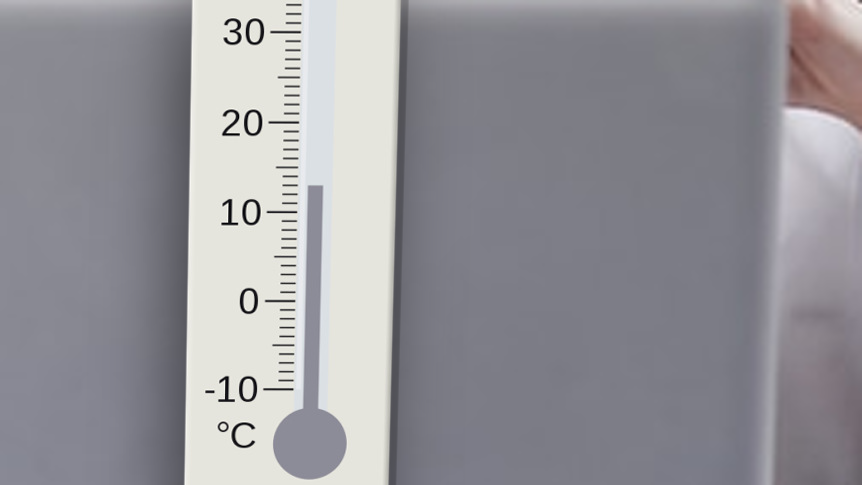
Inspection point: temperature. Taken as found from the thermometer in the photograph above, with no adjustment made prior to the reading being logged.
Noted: 13 °C
